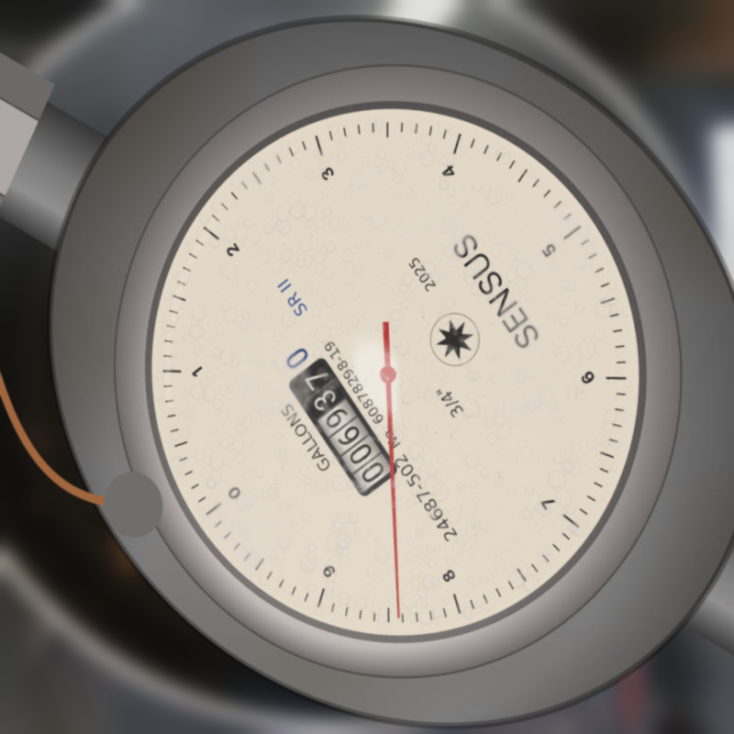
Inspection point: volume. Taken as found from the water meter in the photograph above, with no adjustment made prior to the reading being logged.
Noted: 69368.4 gal
